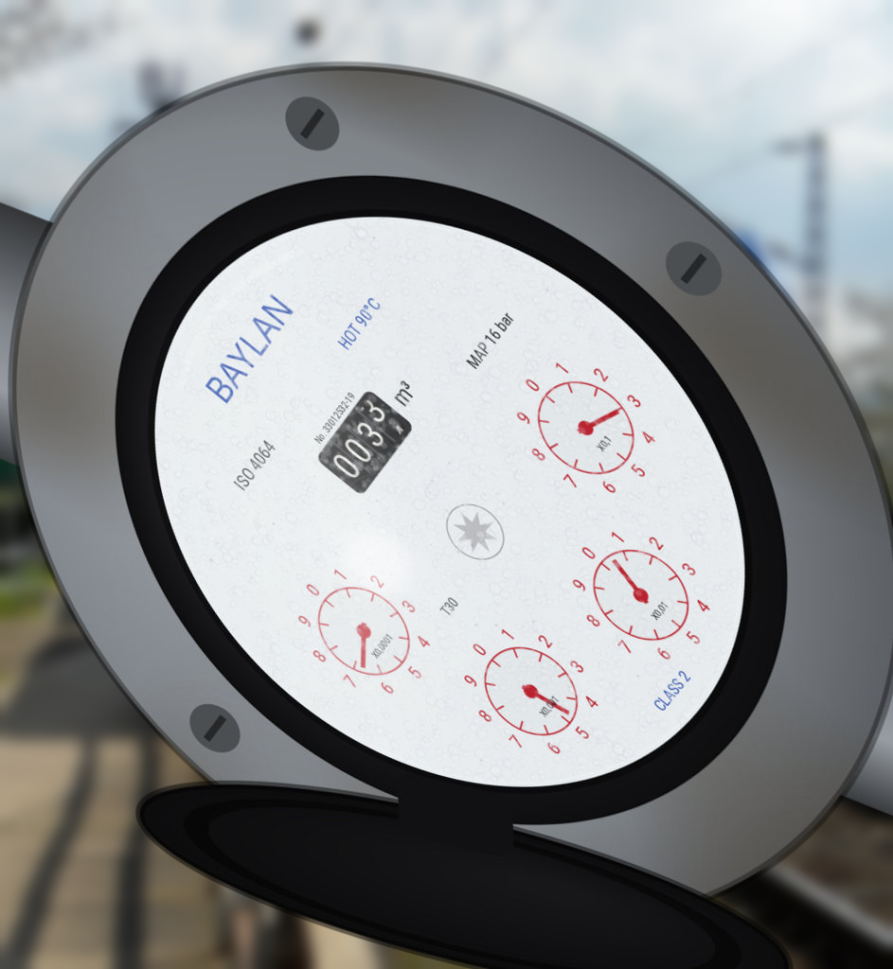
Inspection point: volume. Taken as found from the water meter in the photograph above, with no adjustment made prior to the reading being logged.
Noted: 33.3046 m³
